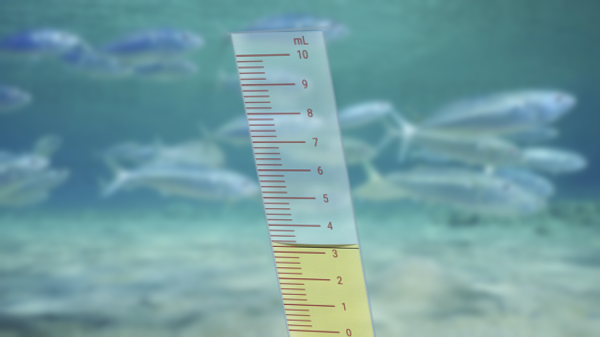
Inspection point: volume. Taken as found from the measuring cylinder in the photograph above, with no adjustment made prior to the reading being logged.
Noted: 3.2 mL
